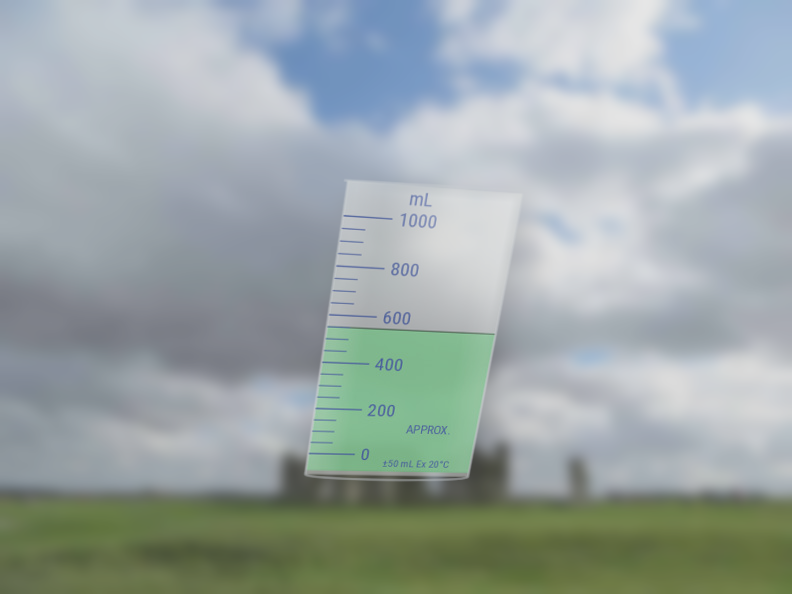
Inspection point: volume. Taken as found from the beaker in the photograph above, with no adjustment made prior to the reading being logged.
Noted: 550 mL
